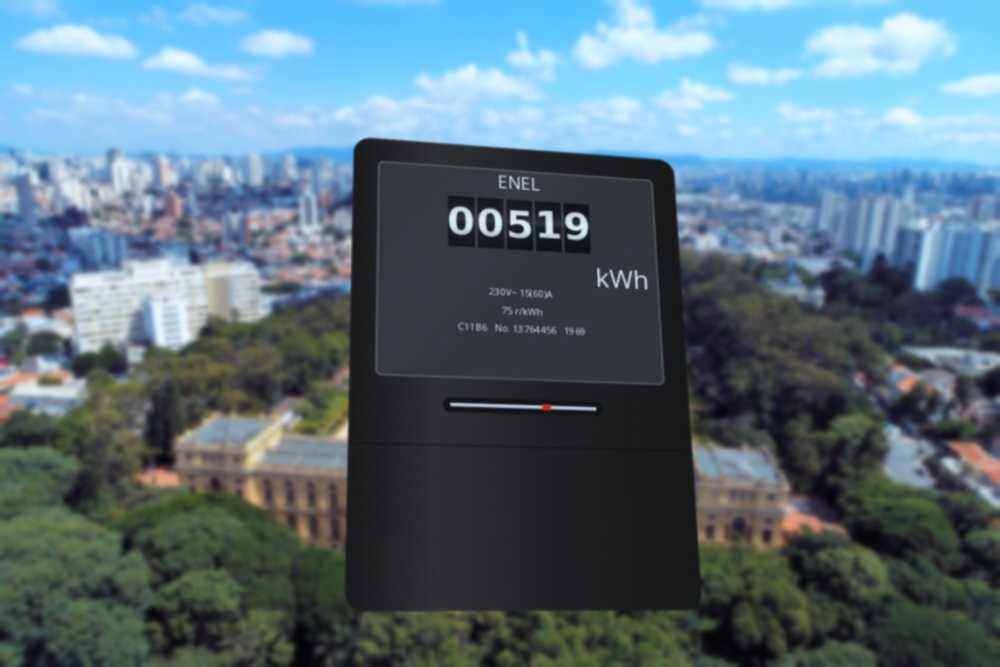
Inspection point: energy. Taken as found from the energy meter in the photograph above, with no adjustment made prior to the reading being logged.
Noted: 519 kWh
